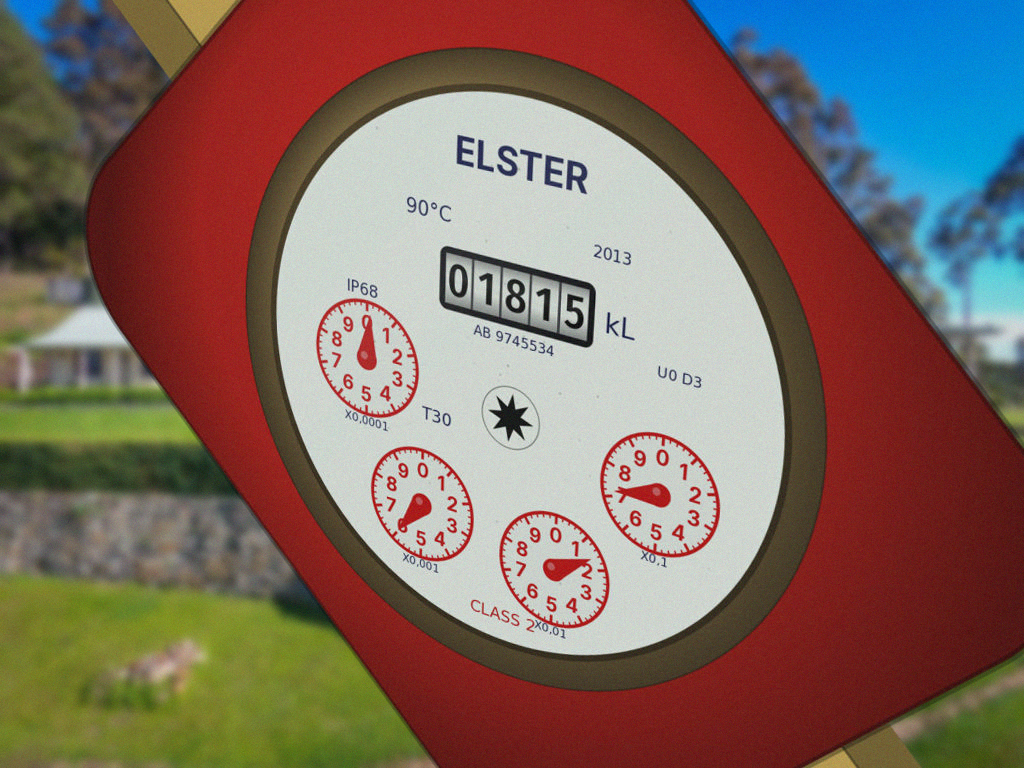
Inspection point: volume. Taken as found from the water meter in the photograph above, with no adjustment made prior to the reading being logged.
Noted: 1815.7160 kL
